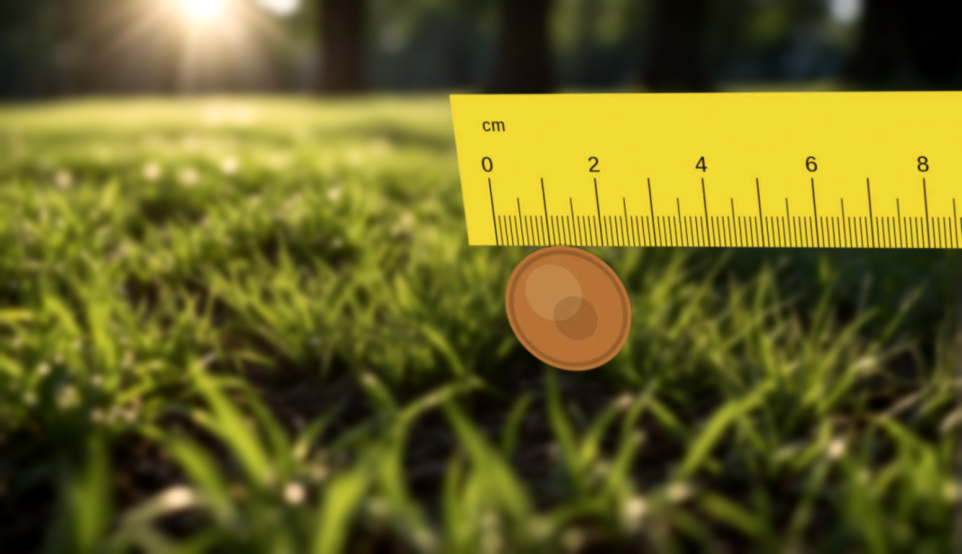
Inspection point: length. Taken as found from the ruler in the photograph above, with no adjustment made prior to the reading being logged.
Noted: 2.4 cm
